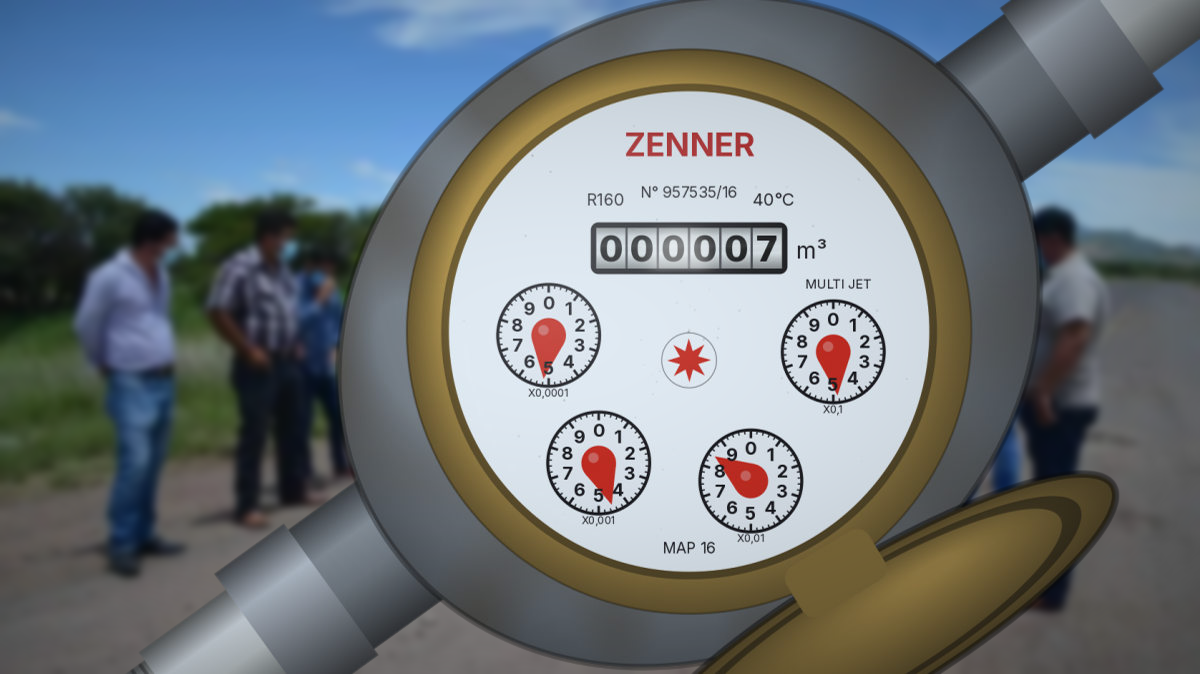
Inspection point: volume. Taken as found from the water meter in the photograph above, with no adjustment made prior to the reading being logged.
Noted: 7.4845 m³
